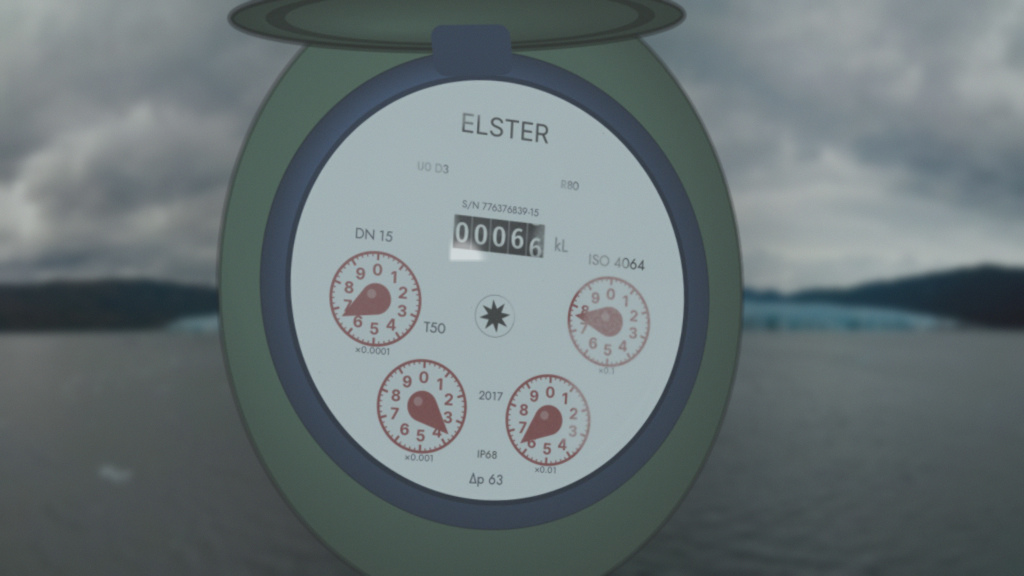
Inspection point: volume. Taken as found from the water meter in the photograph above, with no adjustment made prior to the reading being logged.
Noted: 65.7636 kL
